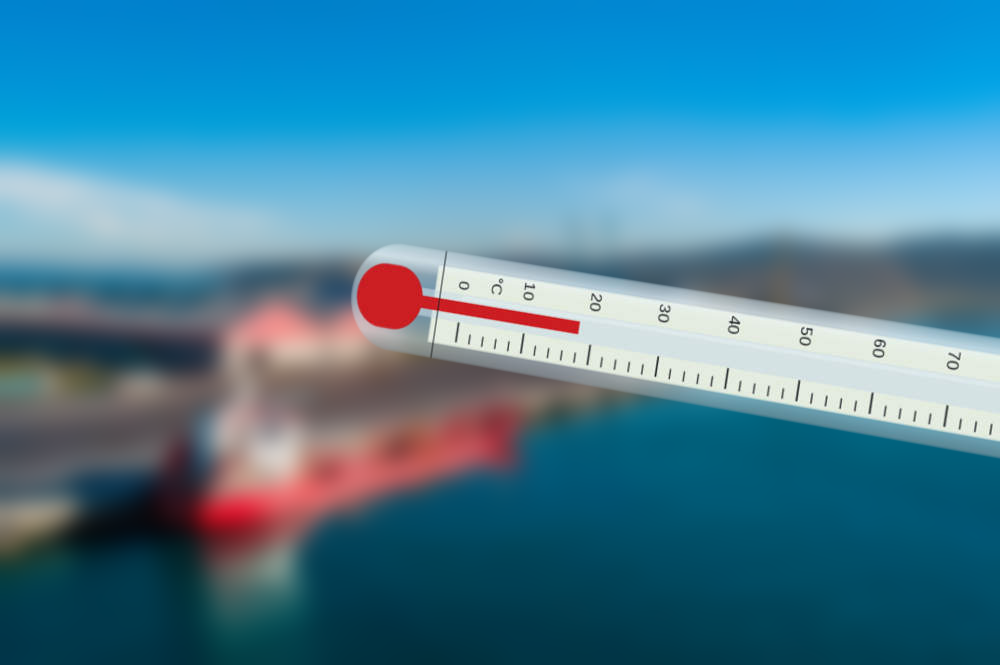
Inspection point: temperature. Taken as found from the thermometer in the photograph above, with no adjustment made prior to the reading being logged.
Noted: 18 °C
